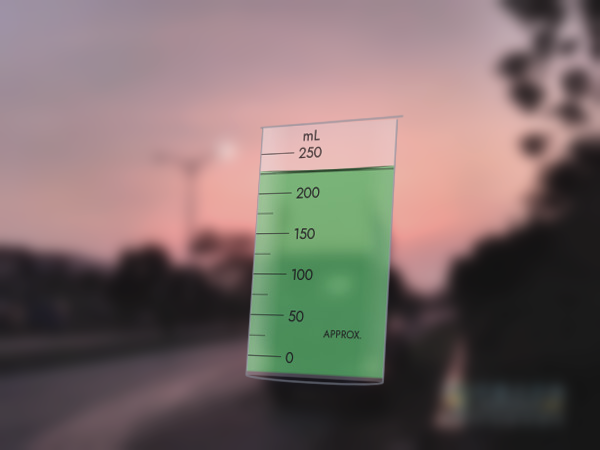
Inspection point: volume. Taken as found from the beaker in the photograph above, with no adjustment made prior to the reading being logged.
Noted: 225 mL
